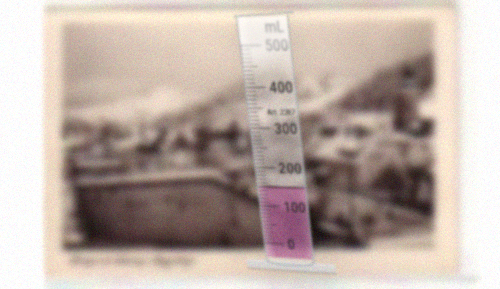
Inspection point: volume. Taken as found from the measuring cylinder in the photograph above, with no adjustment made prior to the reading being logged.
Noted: 150 mL
